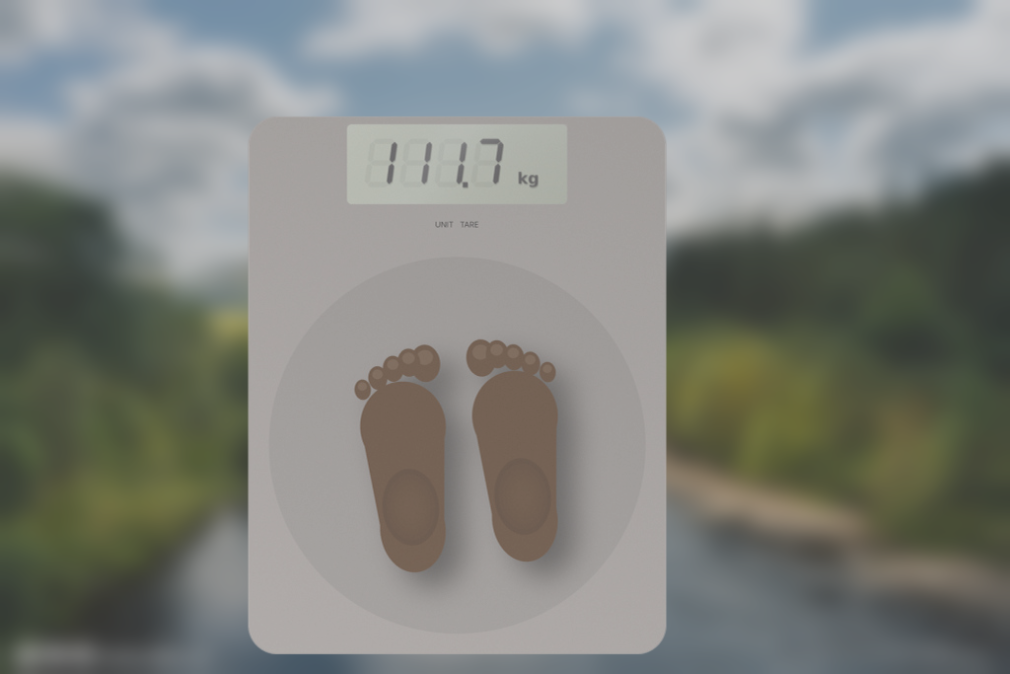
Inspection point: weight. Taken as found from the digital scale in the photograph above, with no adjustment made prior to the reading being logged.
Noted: 111.7 kg
